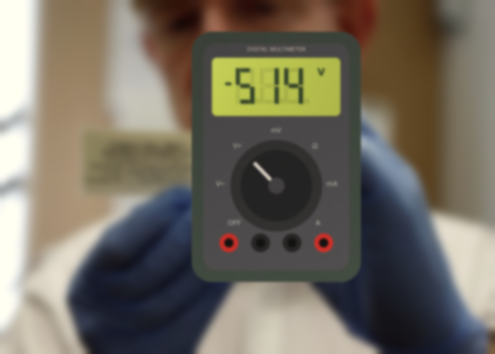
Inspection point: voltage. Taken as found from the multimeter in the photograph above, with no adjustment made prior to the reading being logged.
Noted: -514 V
